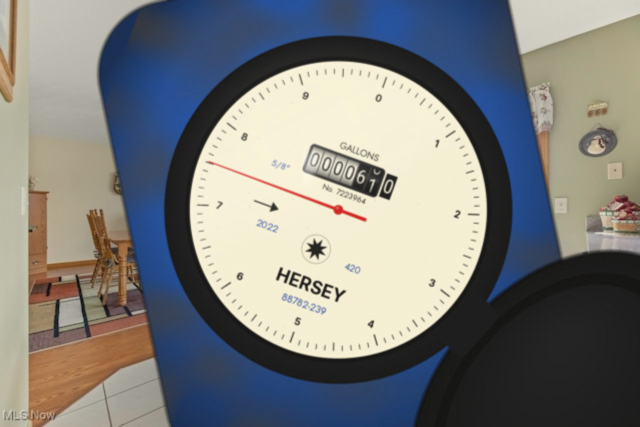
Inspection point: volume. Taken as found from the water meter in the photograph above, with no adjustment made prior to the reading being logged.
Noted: 607.5 gal
